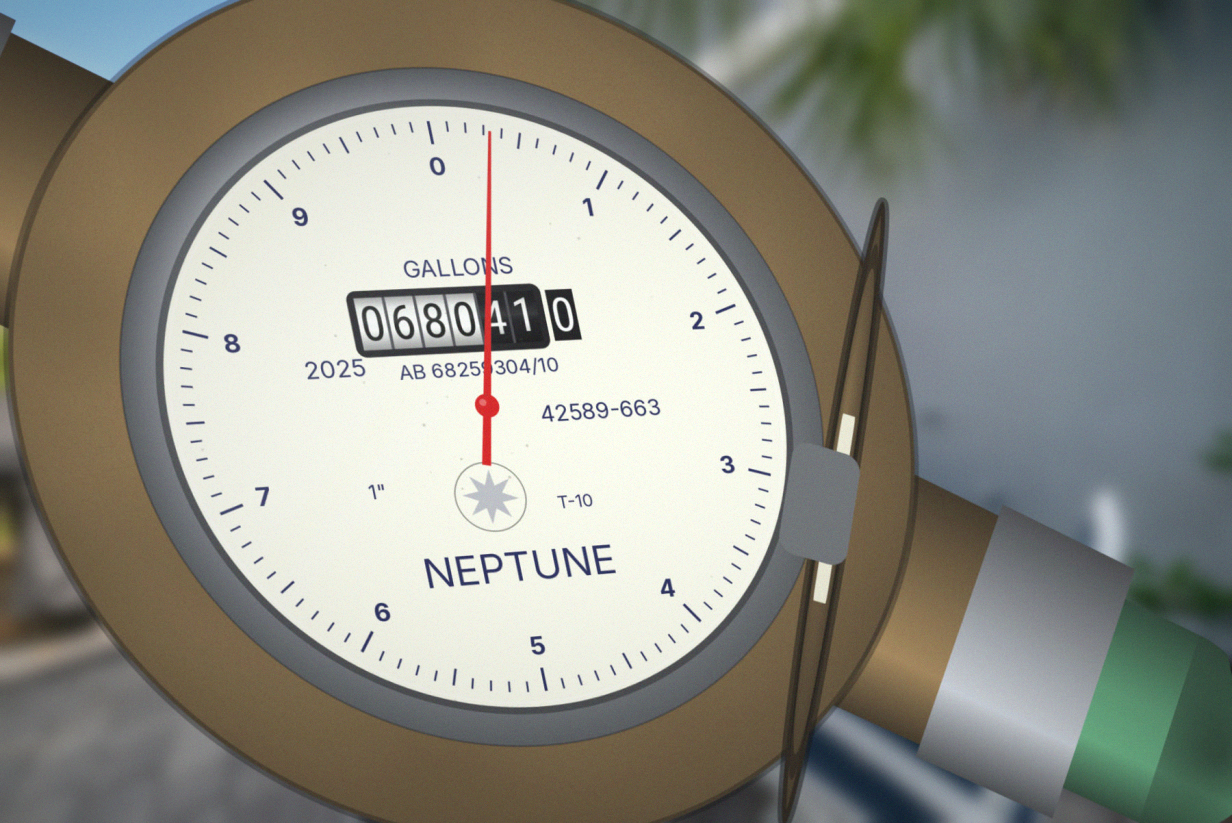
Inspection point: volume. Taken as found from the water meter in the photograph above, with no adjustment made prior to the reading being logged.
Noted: 680410.3 gal
